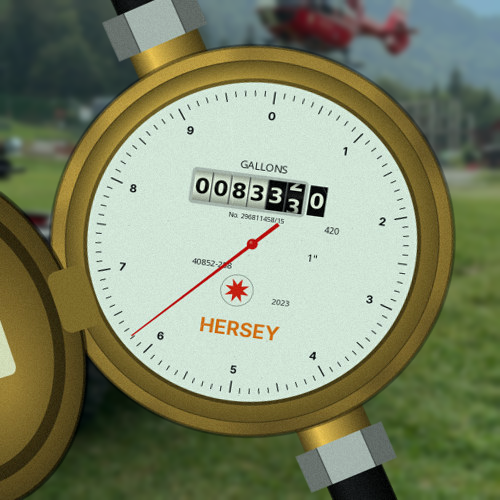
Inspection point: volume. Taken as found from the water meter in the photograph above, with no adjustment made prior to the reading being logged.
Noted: 83326.2 gal
